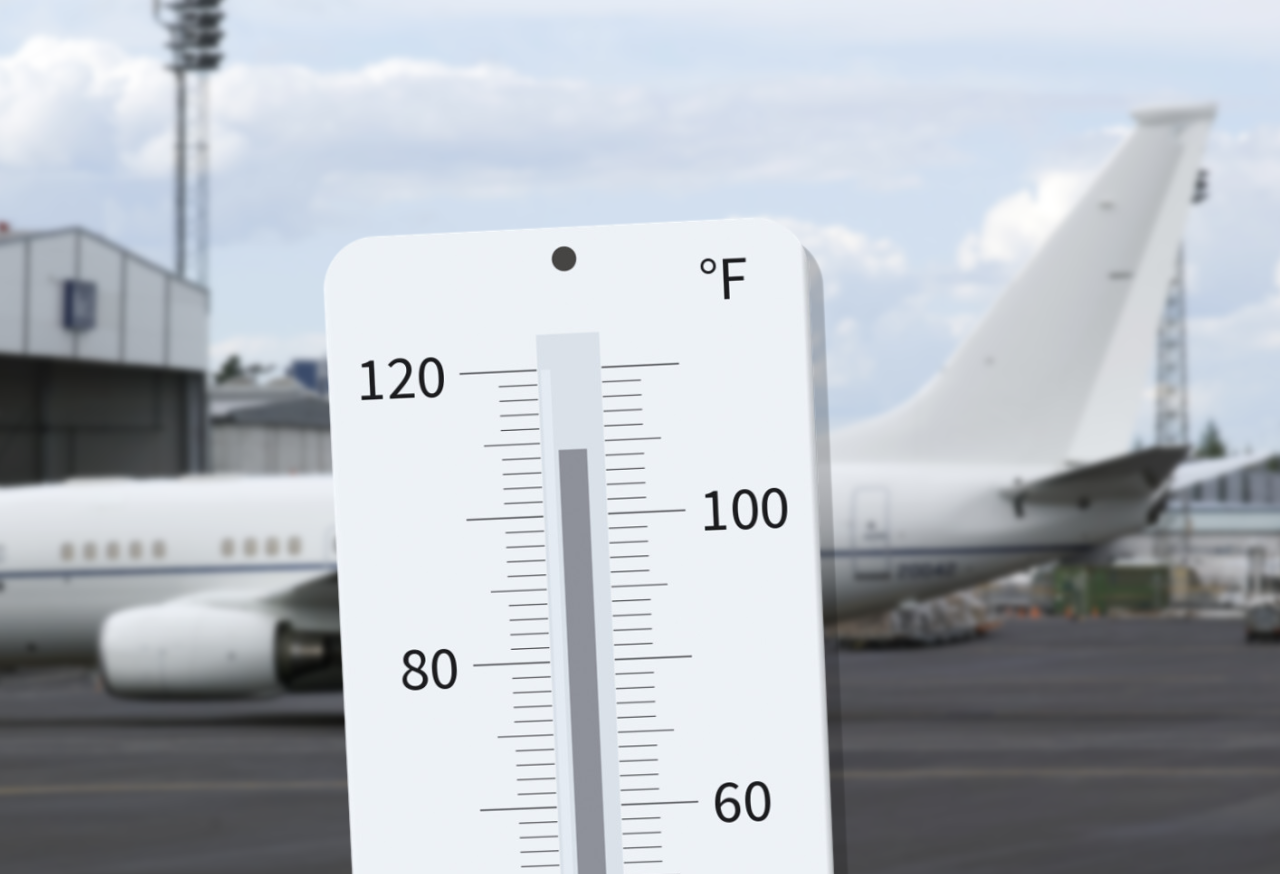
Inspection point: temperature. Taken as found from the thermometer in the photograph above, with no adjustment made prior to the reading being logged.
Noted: 109 °F
